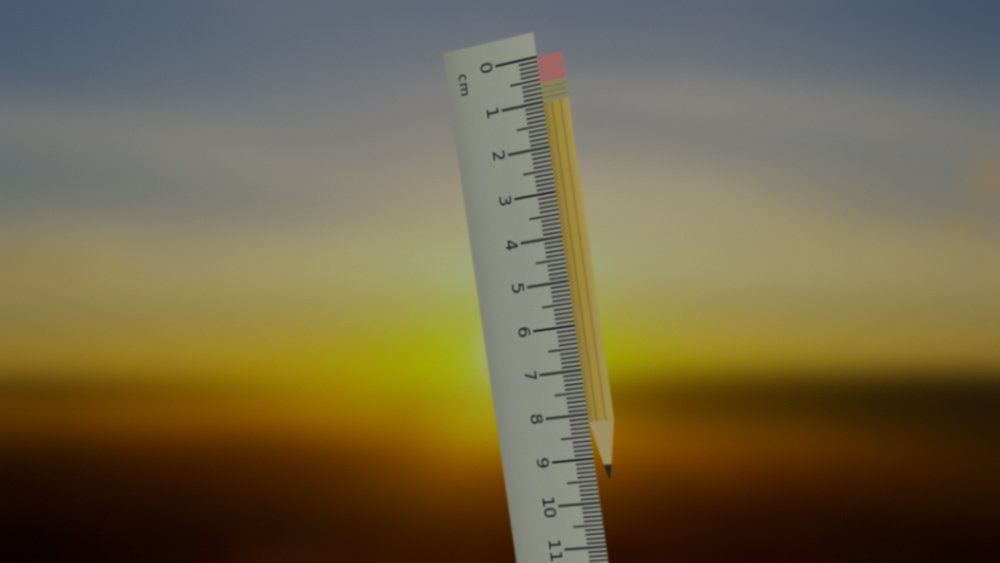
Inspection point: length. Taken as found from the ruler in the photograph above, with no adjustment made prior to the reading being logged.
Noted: 9.5 cm
